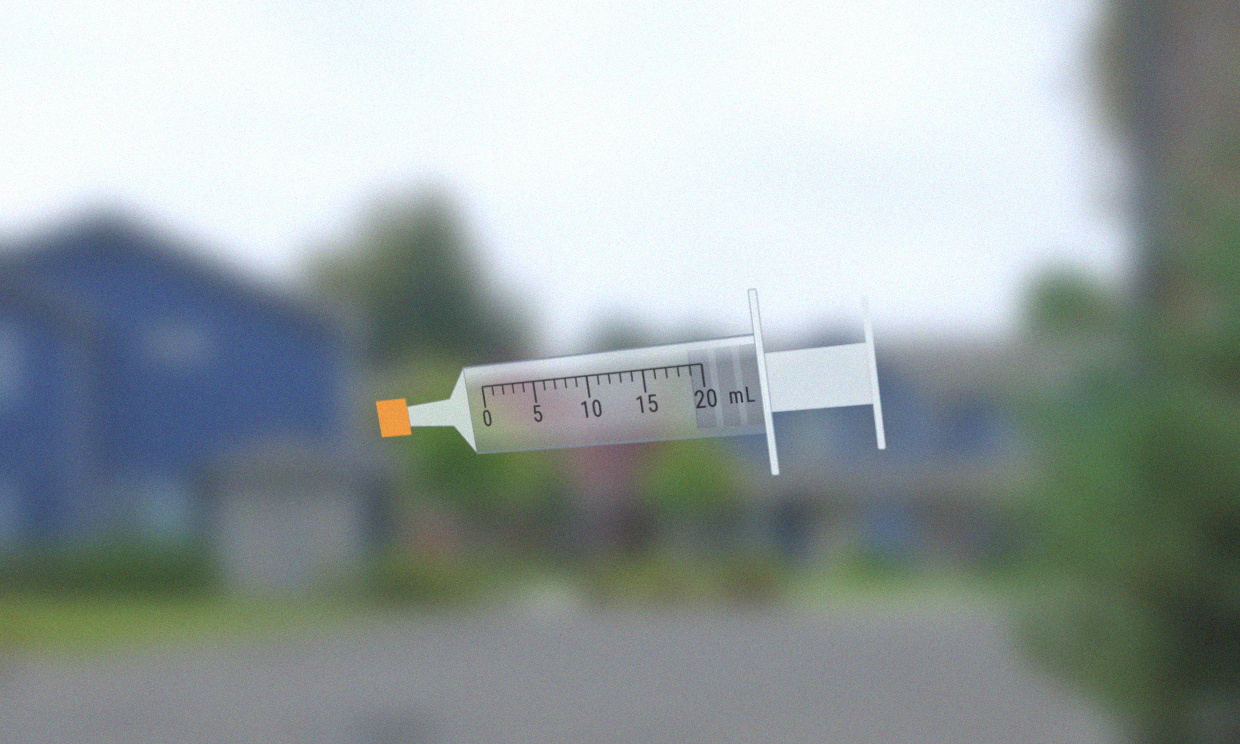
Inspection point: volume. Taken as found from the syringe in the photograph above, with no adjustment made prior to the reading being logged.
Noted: 19 mL
